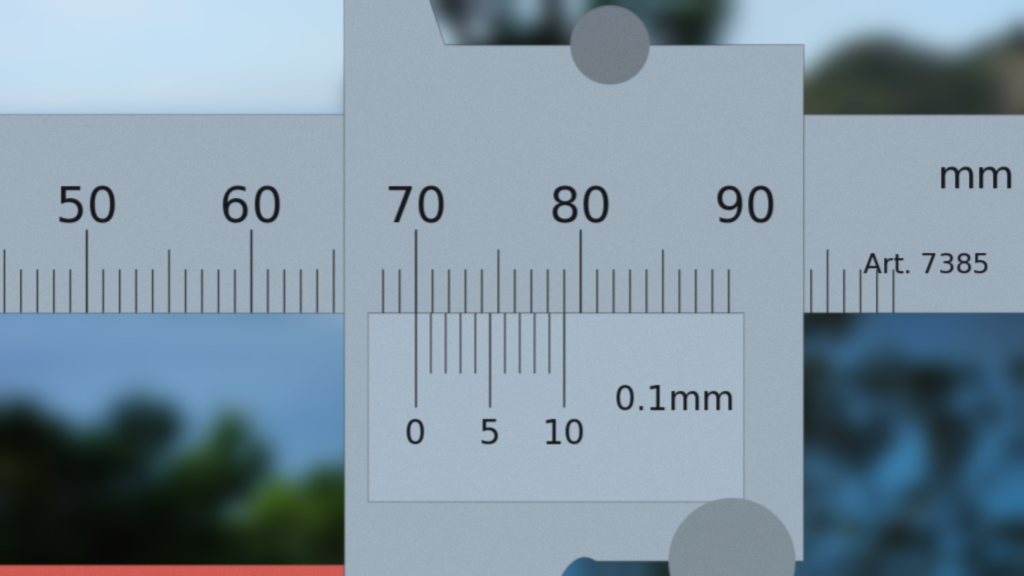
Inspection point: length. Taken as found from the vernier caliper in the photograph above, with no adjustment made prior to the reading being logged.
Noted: 70.0 mm
